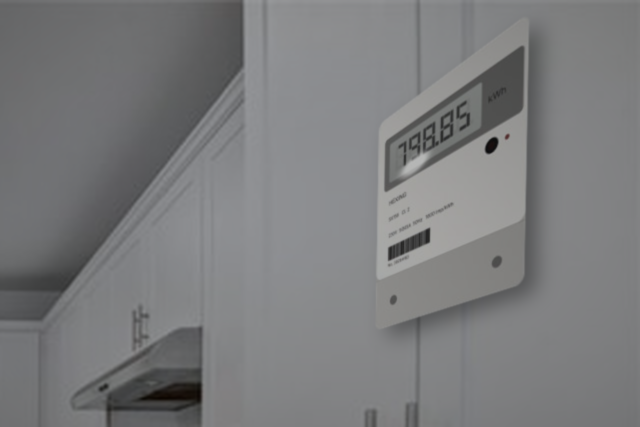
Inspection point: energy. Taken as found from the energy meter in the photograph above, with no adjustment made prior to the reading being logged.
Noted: 798.85 kWh
